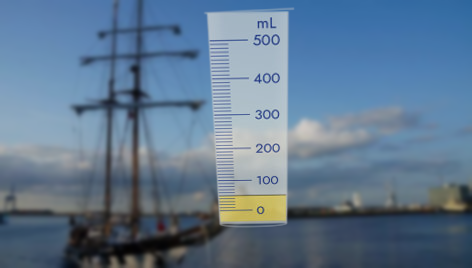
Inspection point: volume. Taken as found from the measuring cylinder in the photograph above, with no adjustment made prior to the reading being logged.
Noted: 50 mL
